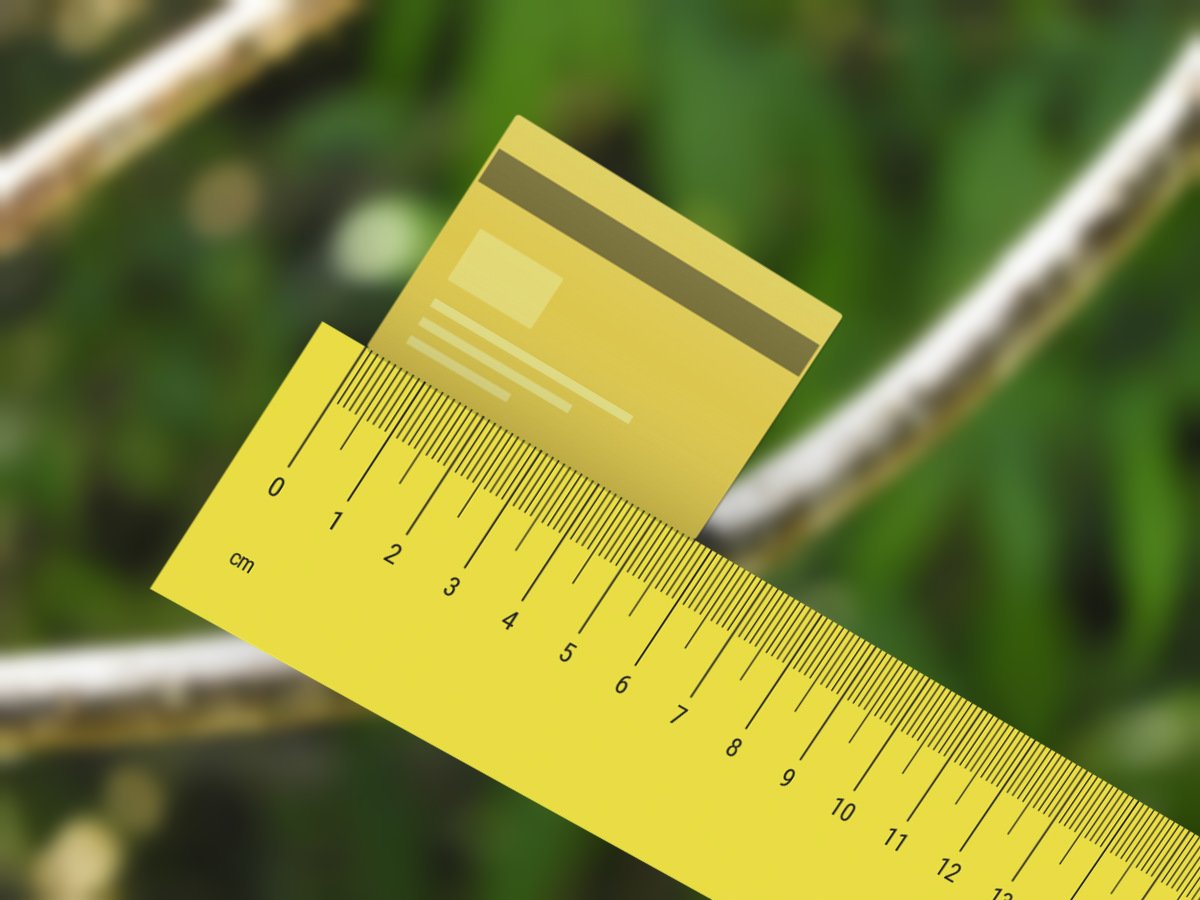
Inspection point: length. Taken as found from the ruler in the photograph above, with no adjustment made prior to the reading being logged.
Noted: 5.7 cm
